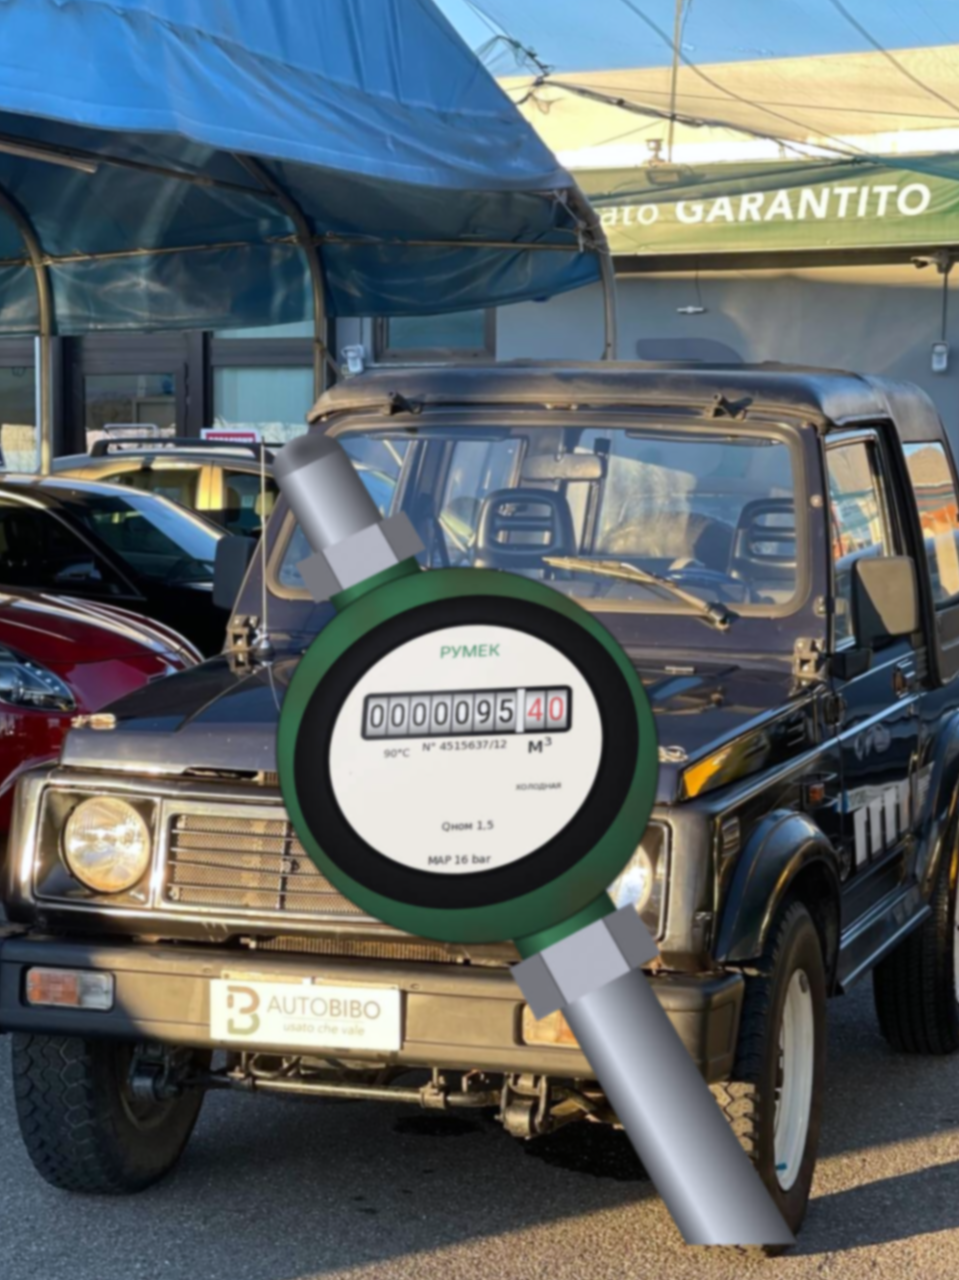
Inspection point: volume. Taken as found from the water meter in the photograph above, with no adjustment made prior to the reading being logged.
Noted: 95.40 m³
